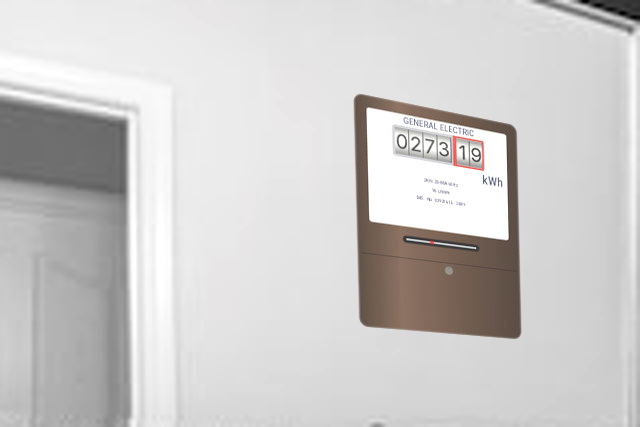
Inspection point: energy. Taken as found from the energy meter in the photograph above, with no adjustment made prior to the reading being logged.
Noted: 273.19 kWh
